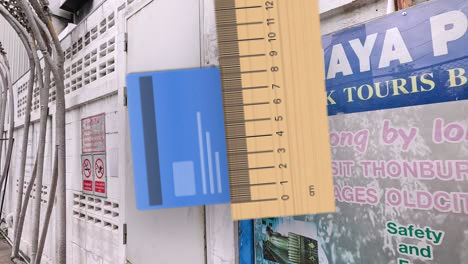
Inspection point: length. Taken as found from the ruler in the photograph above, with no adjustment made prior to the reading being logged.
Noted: 8.5 cm
